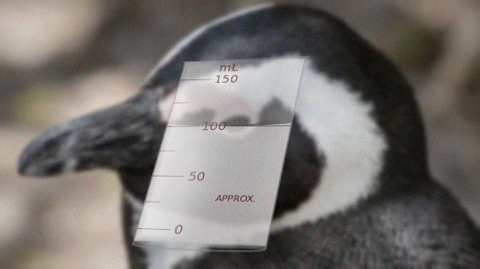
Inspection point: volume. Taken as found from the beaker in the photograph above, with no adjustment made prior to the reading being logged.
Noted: 100 mL
